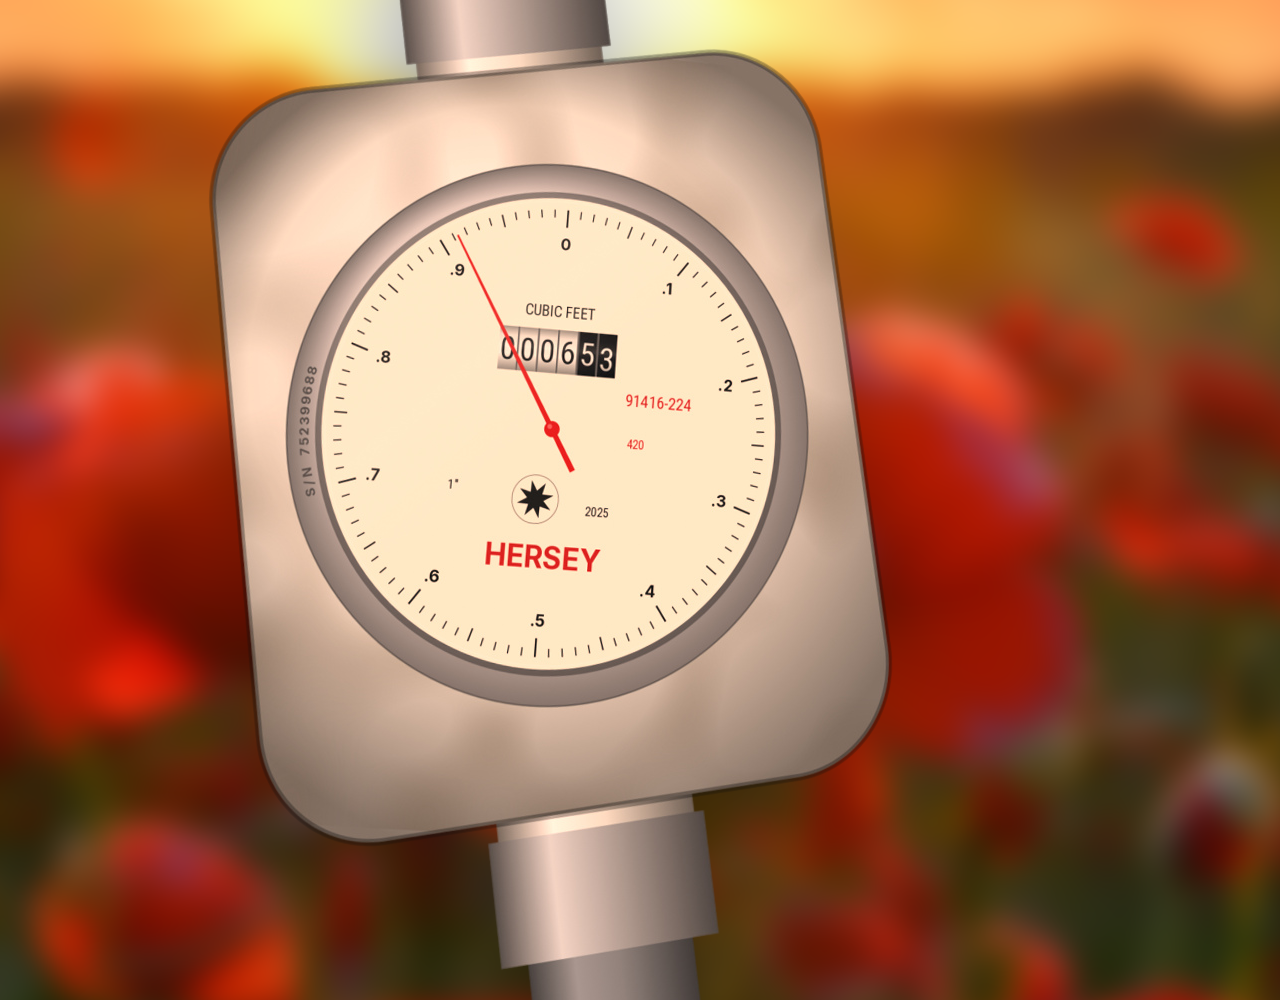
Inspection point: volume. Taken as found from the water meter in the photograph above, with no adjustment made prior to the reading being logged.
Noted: 652.91 ft³
